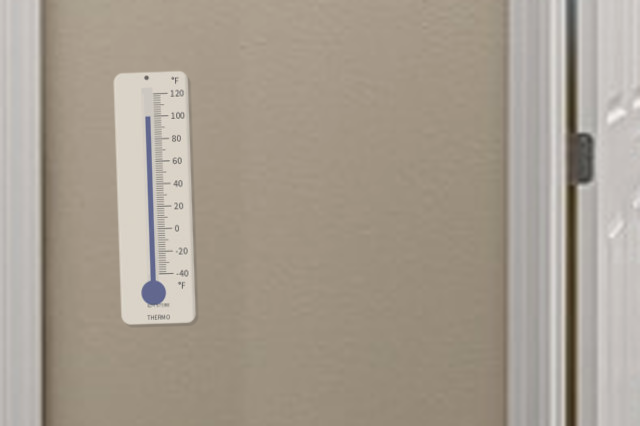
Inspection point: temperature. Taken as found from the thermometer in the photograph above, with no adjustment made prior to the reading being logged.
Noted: 100 °F
